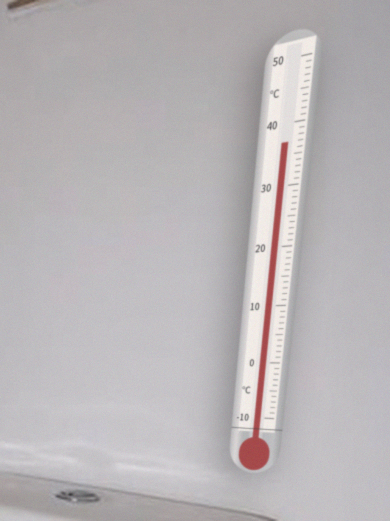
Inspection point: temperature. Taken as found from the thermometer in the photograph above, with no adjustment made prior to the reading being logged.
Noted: 37 °C
